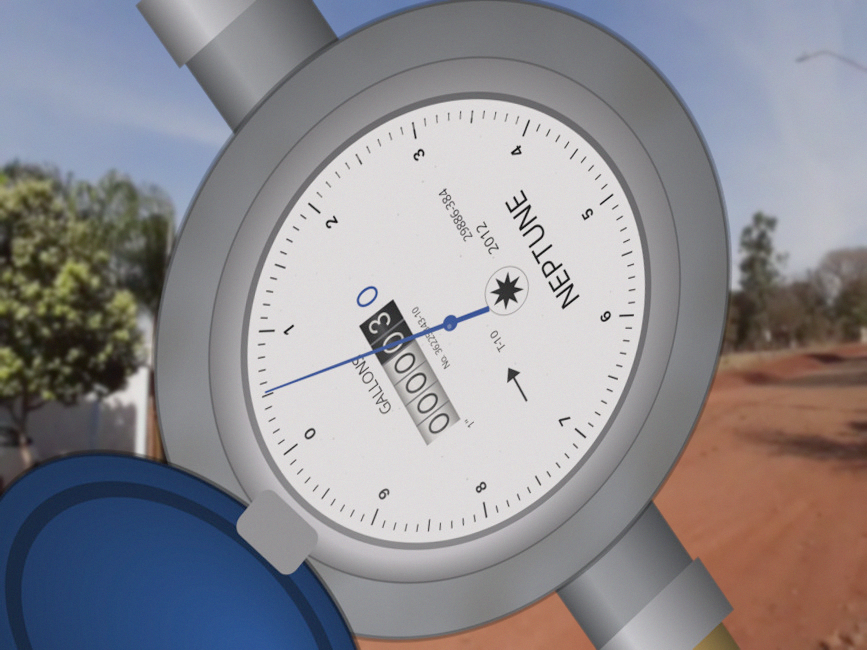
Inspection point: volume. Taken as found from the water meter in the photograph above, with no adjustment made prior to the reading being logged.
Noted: 30.5 gal
